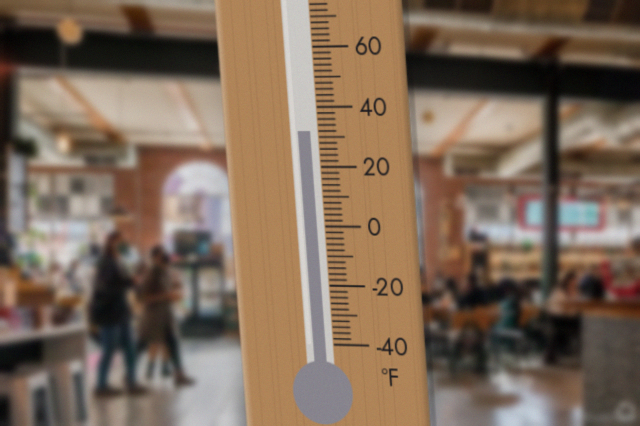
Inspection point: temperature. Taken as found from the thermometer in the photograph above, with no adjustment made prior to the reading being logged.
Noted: 32 °F
